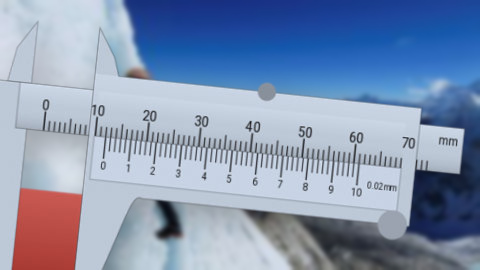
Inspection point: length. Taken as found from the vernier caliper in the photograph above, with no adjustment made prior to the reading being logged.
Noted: 12.0 mm
